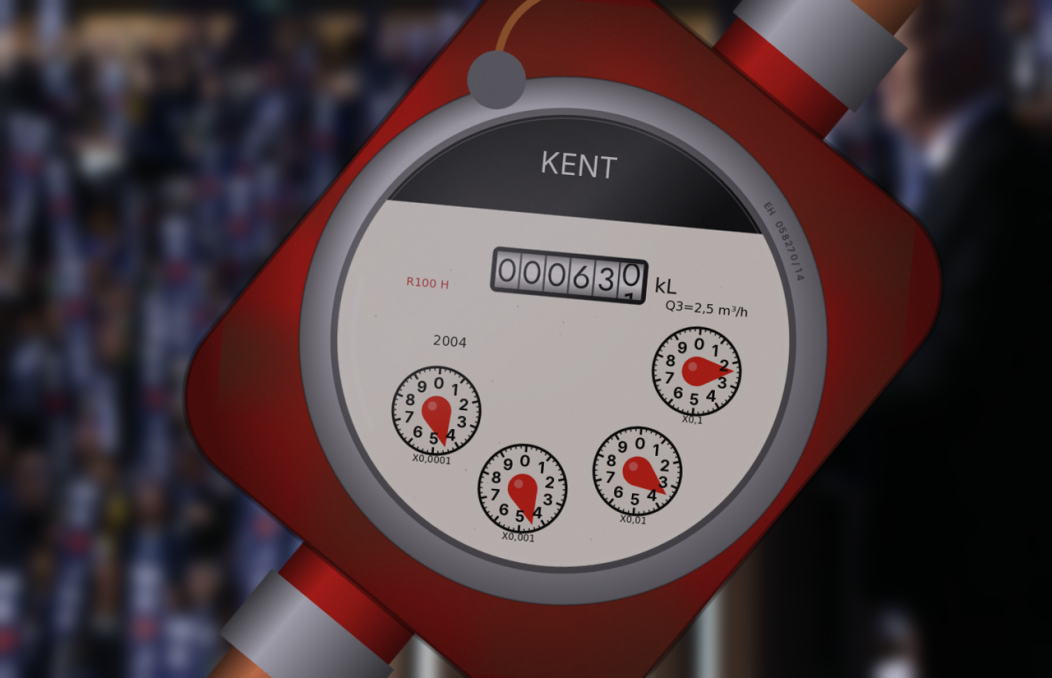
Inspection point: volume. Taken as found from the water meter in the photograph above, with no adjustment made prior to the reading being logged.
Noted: 630.2344 kL
